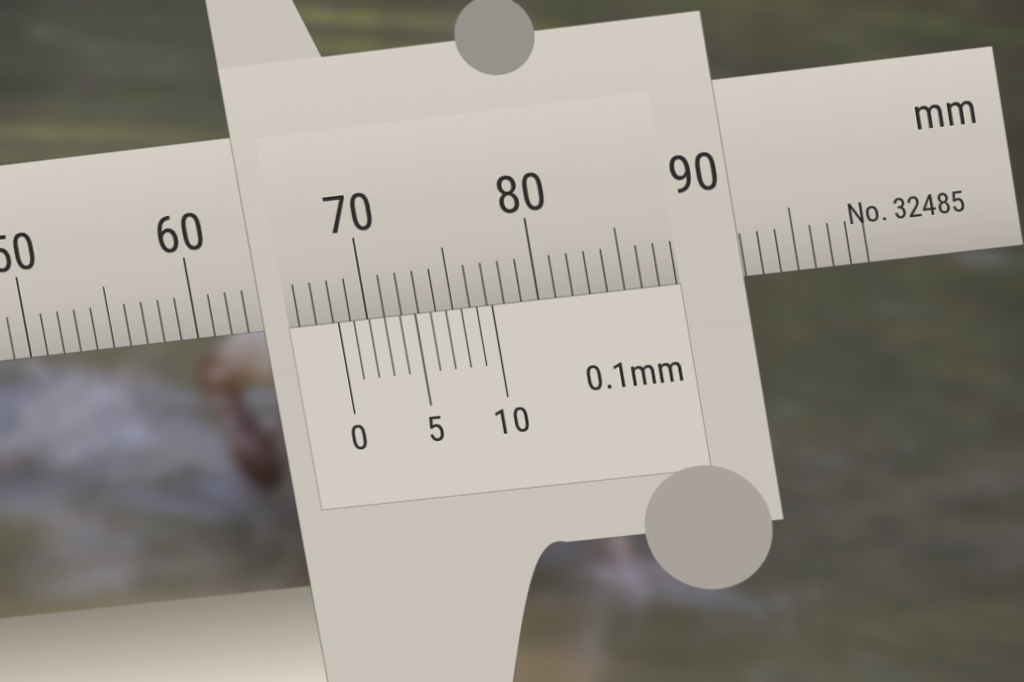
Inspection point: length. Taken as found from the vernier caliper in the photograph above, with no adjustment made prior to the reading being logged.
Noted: 68.3 mm
